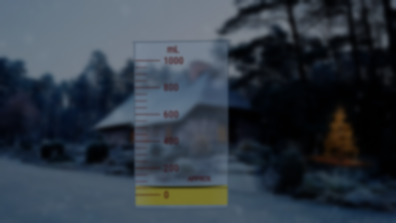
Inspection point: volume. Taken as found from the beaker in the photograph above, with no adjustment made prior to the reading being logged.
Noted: 50 mL
